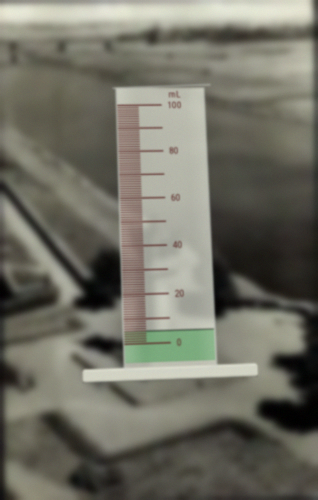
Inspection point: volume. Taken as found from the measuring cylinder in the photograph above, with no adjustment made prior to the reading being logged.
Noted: 5 mL
